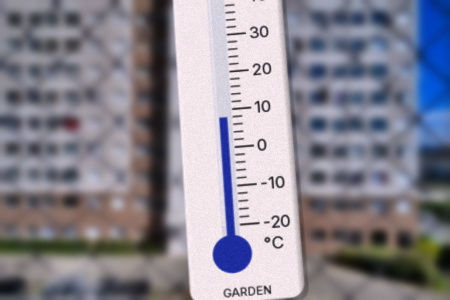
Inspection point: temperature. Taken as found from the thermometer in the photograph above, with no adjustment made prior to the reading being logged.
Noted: 8 °C
